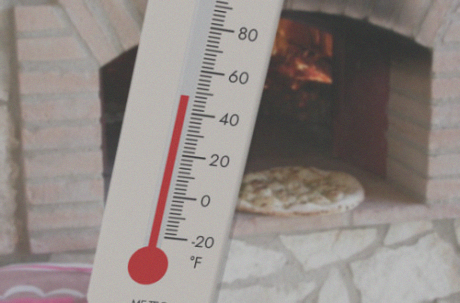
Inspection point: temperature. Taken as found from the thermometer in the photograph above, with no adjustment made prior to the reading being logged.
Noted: 48 °F
